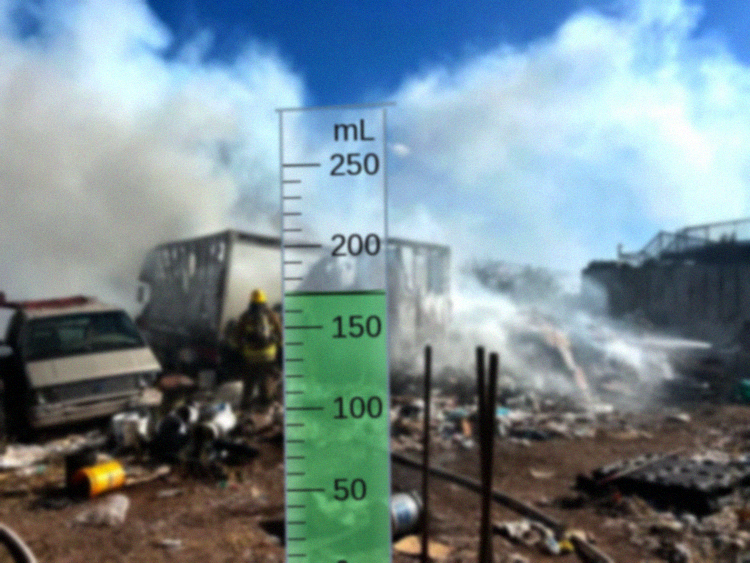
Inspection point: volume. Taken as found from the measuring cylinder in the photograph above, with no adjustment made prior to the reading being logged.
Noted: 170 mL
